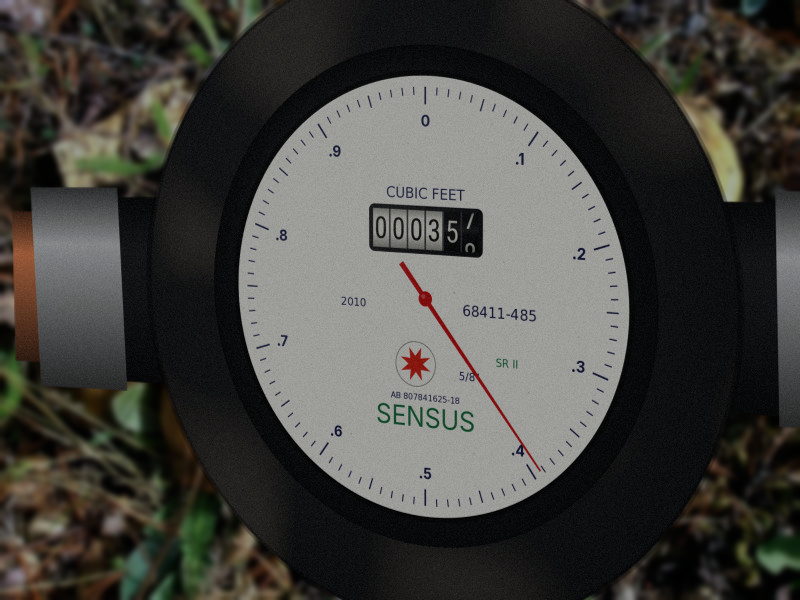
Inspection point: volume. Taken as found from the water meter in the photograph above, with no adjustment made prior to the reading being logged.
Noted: 357.39 ft³
